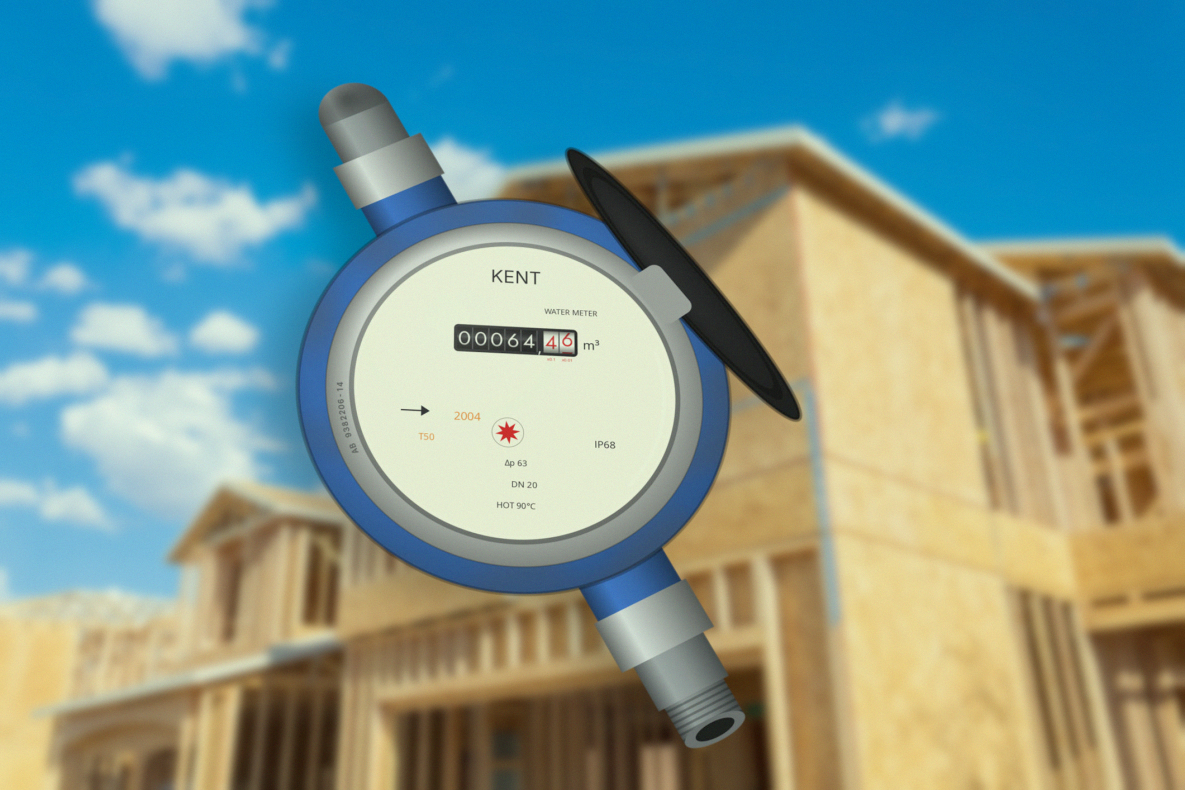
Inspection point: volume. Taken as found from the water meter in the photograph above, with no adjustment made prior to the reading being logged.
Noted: 64.46 m³
